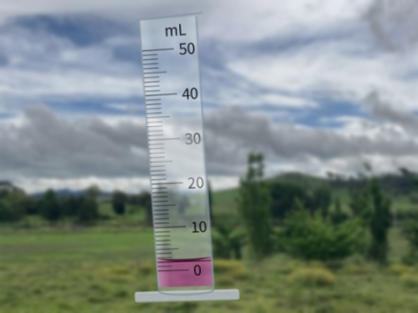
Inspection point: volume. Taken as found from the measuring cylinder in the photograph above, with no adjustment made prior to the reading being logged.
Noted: 2 mL
